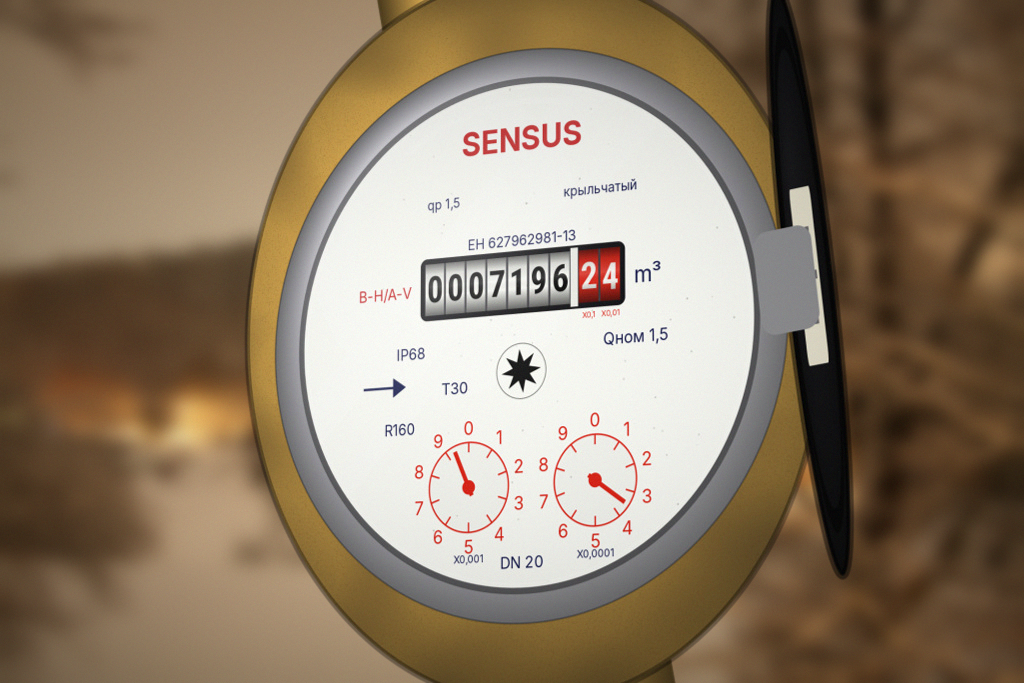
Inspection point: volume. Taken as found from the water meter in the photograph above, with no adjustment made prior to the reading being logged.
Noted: 7196.2393 m³
